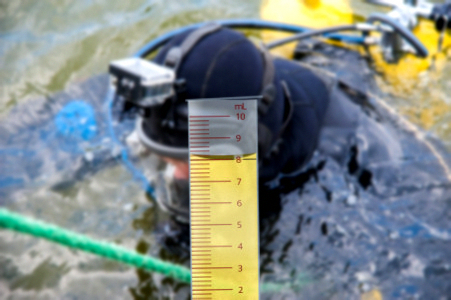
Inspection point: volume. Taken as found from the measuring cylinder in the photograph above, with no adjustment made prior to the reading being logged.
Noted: 8 mL
